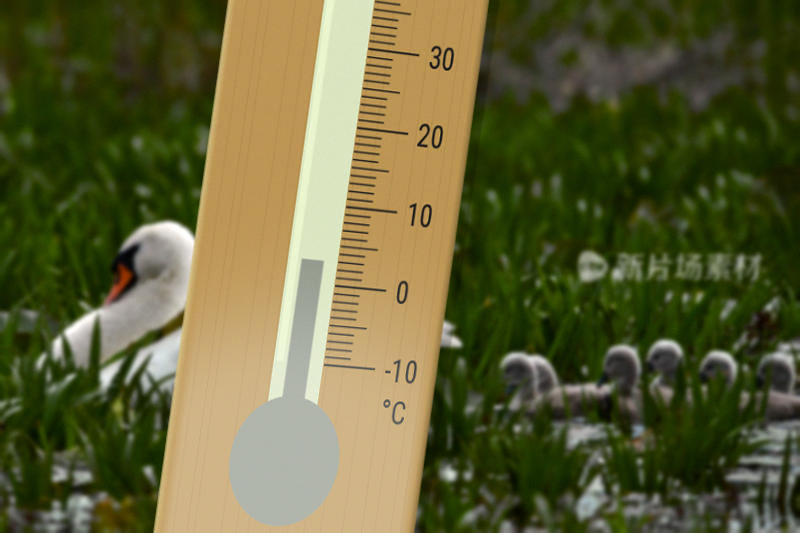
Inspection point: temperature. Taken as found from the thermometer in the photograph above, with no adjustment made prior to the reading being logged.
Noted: 3 °C
